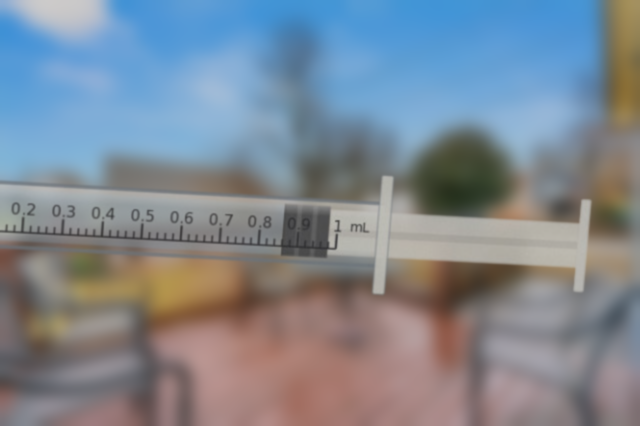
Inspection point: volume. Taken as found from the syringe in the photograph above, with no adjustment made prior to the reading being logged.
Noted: 0.86 mL
